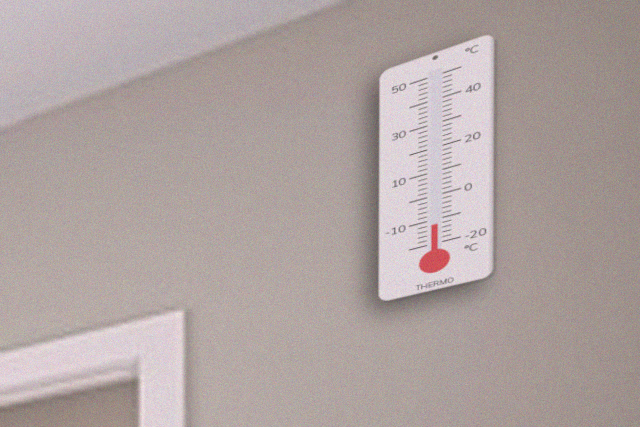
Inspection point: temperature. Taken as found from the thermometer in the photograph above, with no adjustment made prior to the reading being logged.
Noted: -12 °C
